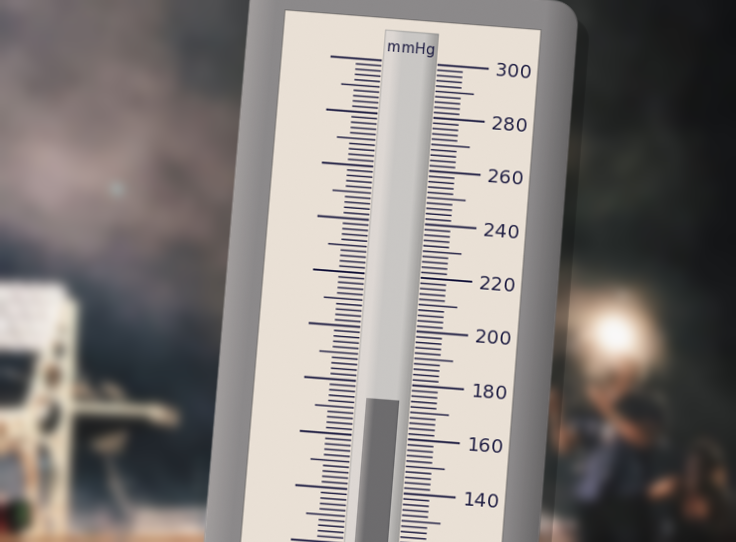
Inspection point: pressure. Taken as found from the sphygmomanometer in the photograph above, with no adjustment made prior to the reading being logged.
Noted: 174 mmHg
